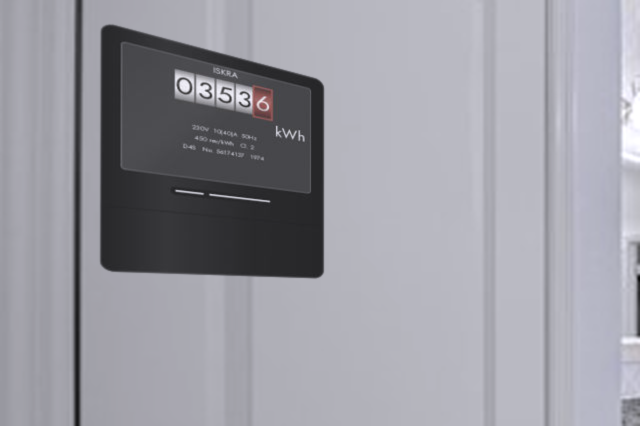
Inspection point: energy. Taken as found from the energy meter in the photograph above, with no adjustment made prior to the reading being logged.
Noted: 353.6 kWh
